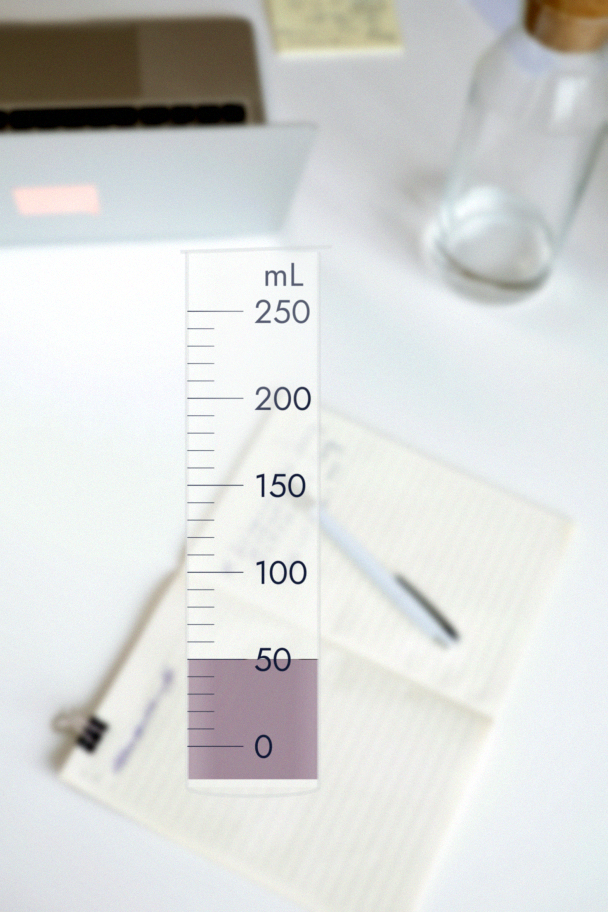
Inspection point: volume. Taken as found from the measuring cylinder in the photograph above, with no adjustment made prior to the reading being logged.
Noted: 50 mL
